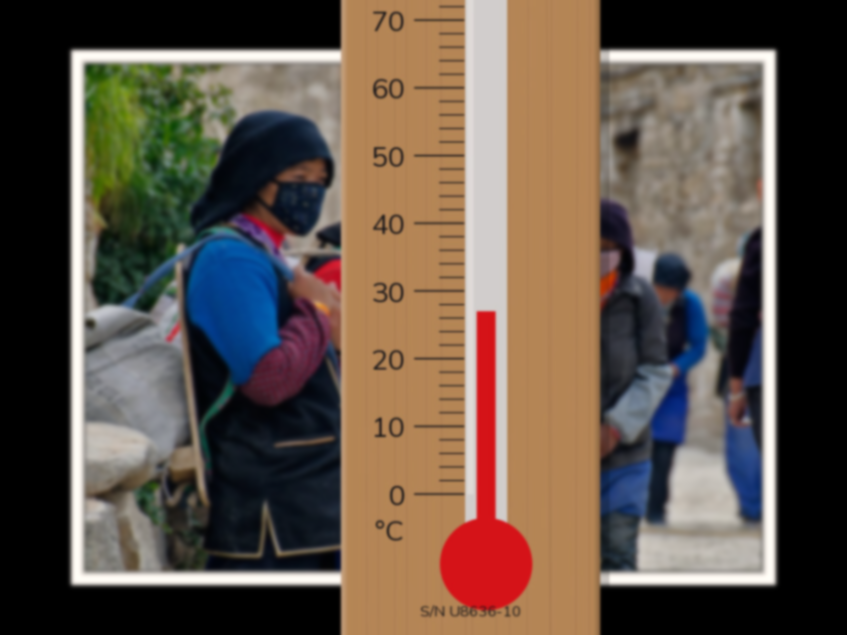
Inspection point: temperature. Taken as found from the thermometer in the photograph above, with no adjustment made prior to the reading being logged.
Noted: 27 °C
